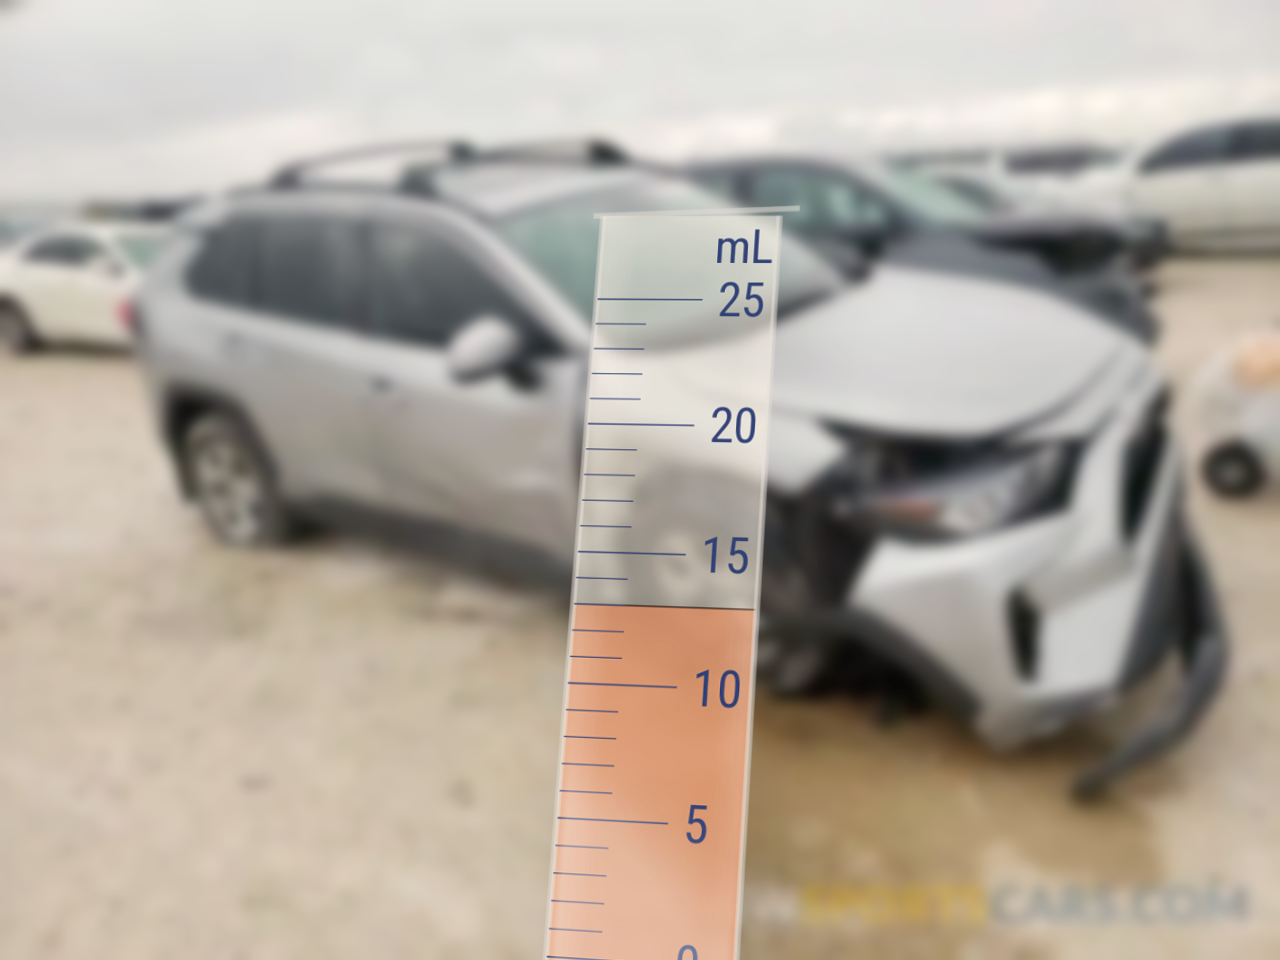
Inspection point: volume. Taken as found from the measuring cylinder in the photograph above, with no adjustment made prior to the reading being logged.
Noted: 13 mL
